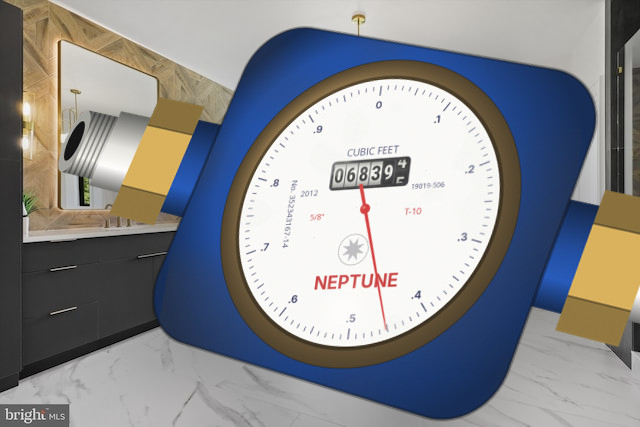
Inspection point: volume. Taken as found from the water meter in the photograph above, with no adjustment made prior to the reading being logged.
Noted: 68394.45 ft³
